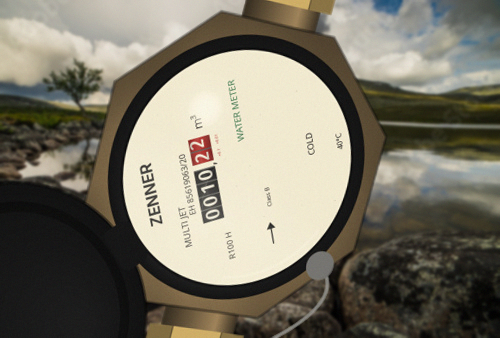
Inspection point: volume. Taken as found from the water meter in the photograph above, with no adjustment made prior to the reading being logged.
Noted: 10.22 m³
